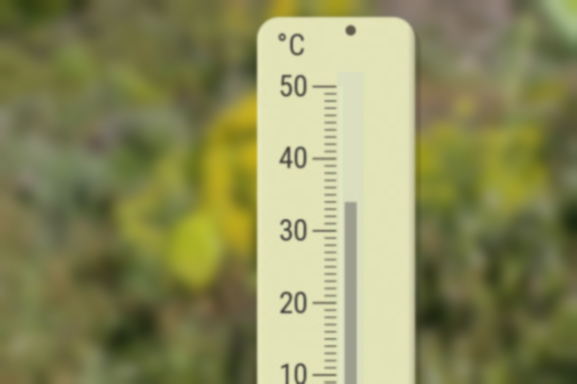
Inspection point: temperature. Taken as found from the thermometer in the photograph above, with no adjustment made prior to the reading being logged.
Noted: 34 °C
